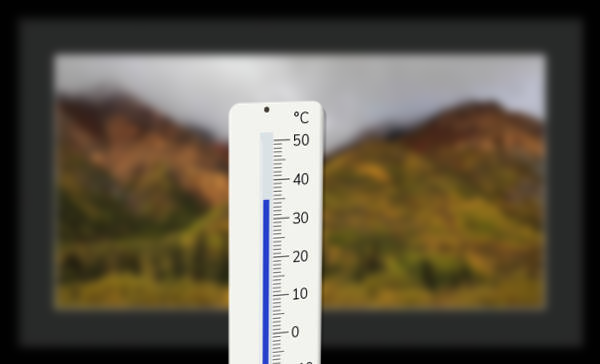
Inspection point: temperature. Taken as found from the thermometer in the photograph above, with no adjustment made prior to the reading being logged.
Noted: 35 °C
